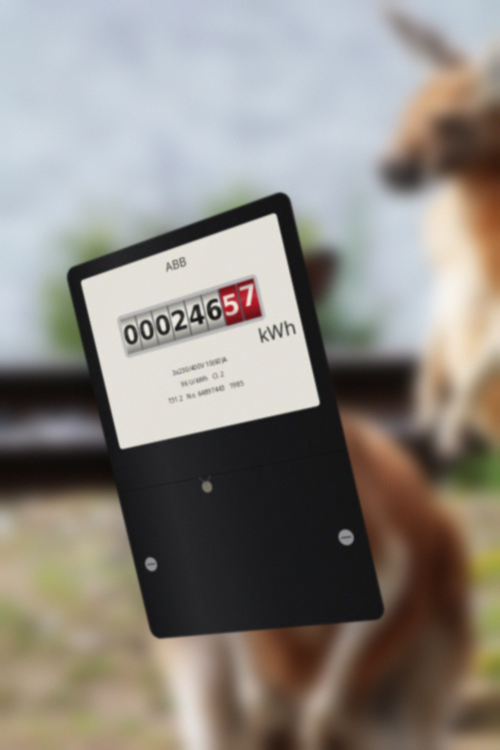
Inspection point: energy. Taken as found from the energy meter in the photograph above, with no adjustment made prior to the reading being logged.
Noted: 246.57 kWh
